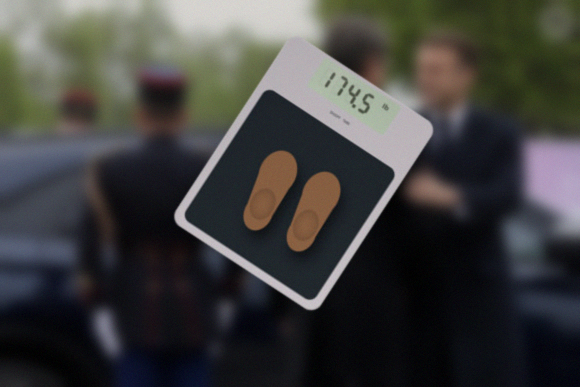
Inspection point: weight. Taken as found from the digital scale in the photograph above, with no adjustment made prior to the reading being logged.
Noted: 174.5 lb
